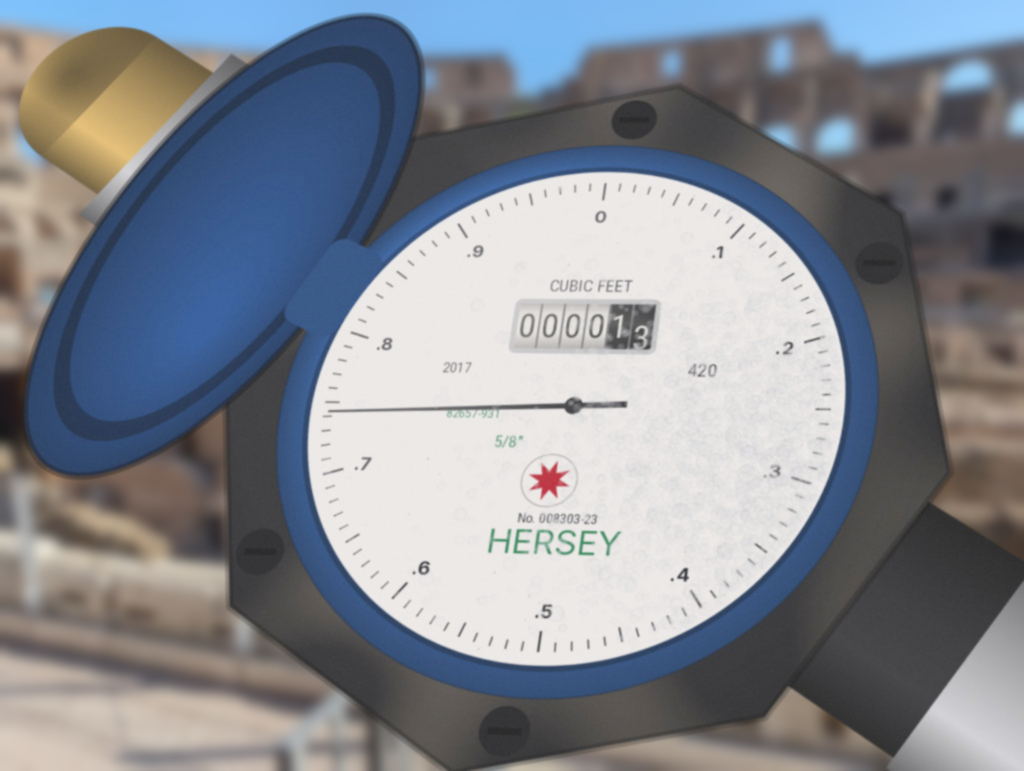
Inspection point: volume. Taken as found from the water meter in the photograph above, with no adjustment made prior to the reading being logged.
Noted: 12.74 ft³
